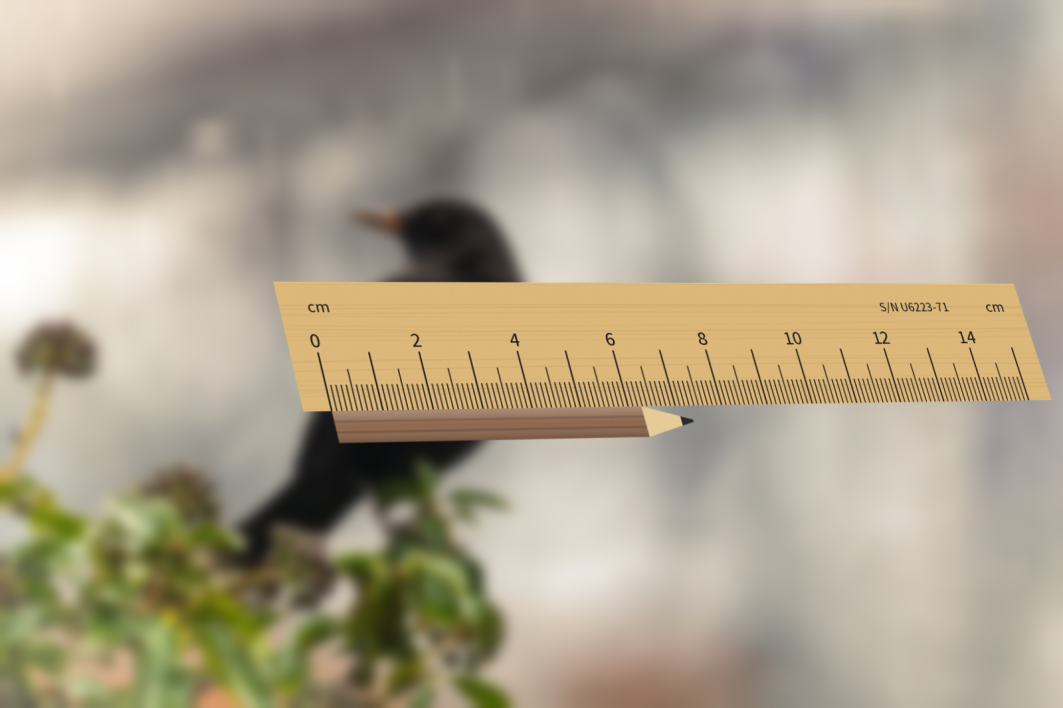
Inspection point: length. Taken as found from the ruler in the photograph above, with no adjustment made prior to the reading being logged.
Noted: 7.3 cm
